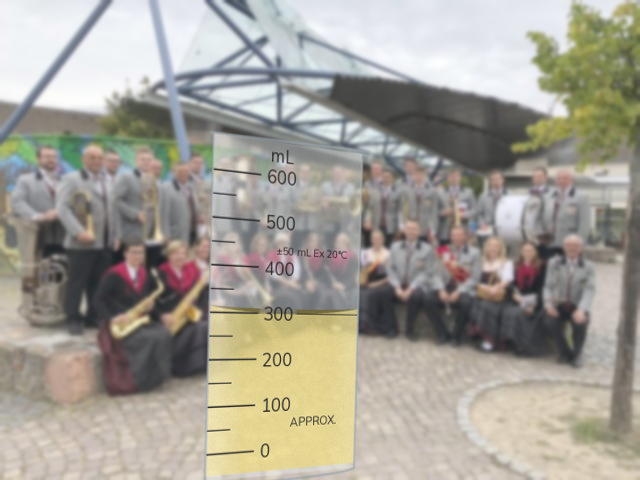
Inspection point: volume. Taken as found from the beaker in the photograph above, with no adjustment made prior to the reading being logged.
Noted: 300 mL
